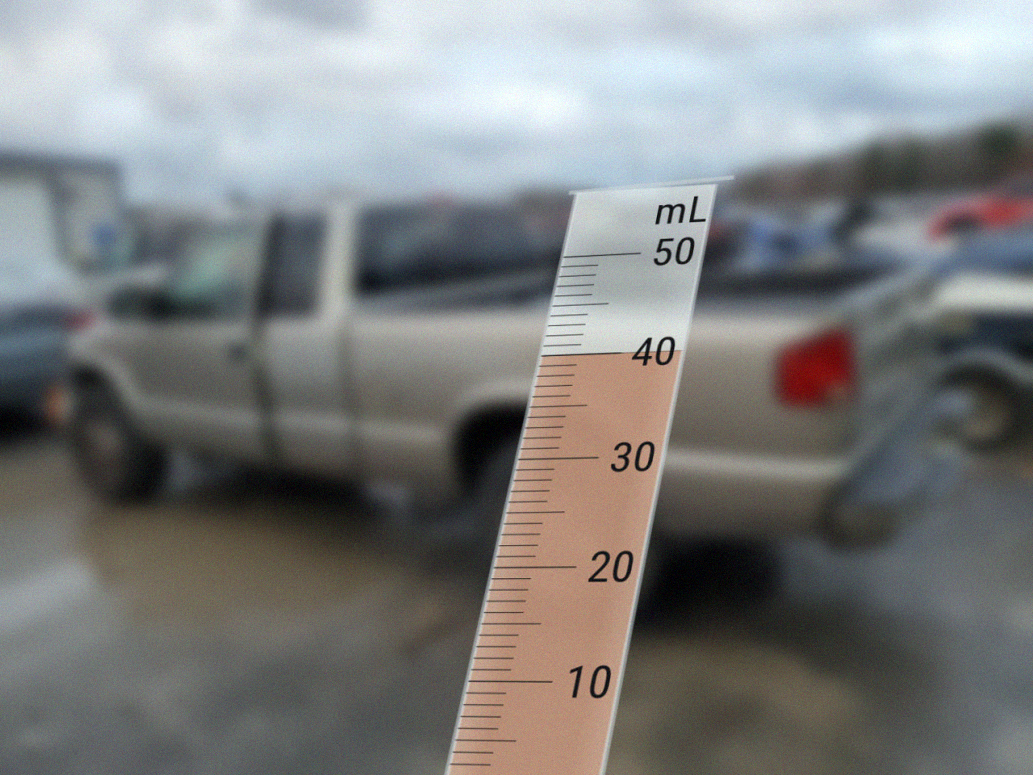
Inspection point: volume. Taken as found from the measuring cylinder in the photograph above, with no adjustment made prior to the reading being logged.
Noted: 40 mL
